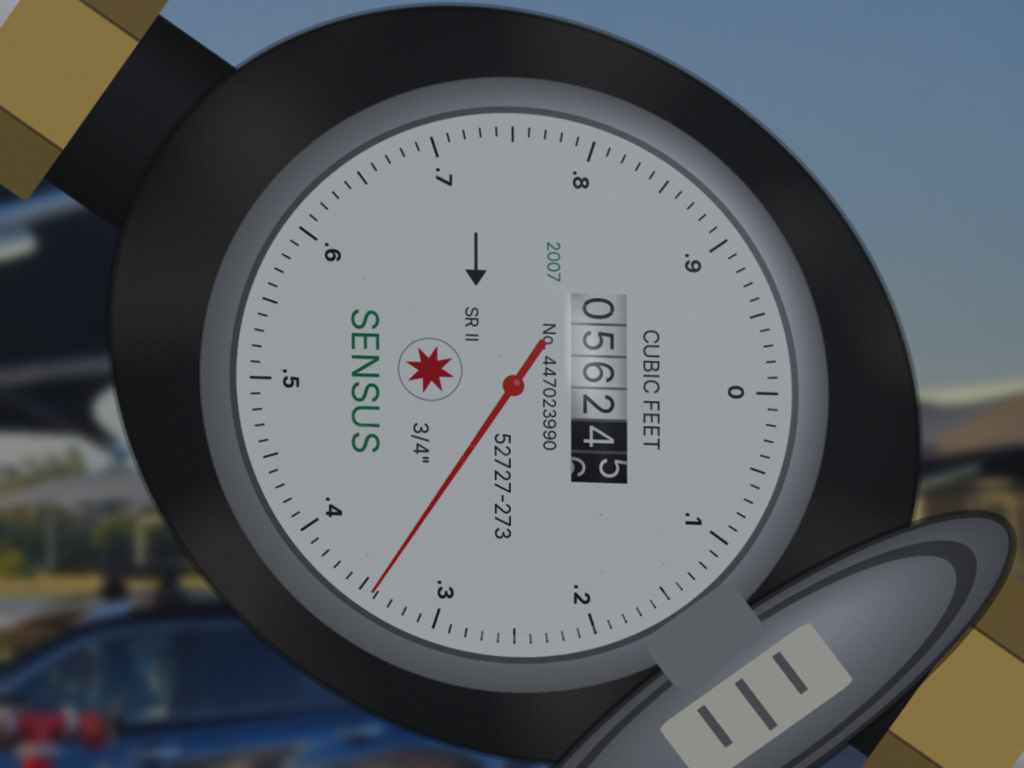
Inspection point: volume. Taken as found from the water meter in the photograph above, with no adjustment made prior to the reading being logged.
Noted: 56245.34 ft³
